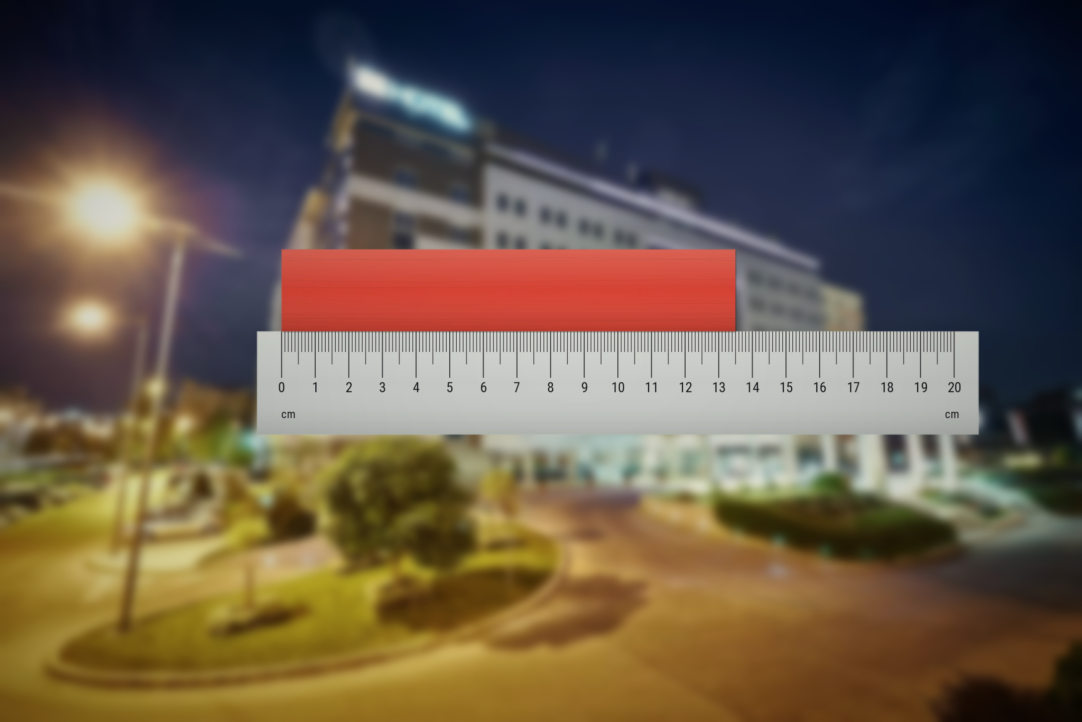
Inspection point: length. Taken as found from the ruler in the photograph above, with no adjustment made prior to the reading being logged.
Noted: 13.5 cm
